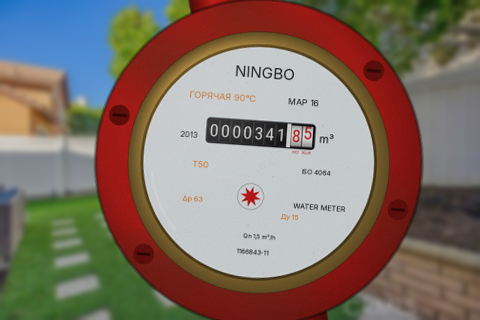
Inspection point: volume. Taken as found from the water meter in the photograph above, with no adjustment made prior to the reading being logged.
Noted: 341.85 m³
